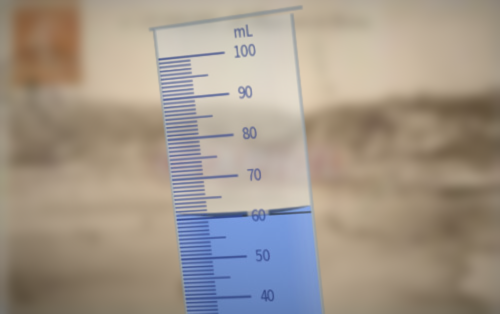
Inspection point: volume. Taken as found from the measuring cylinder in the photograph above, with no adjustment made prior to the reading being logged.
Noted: 60 mL
